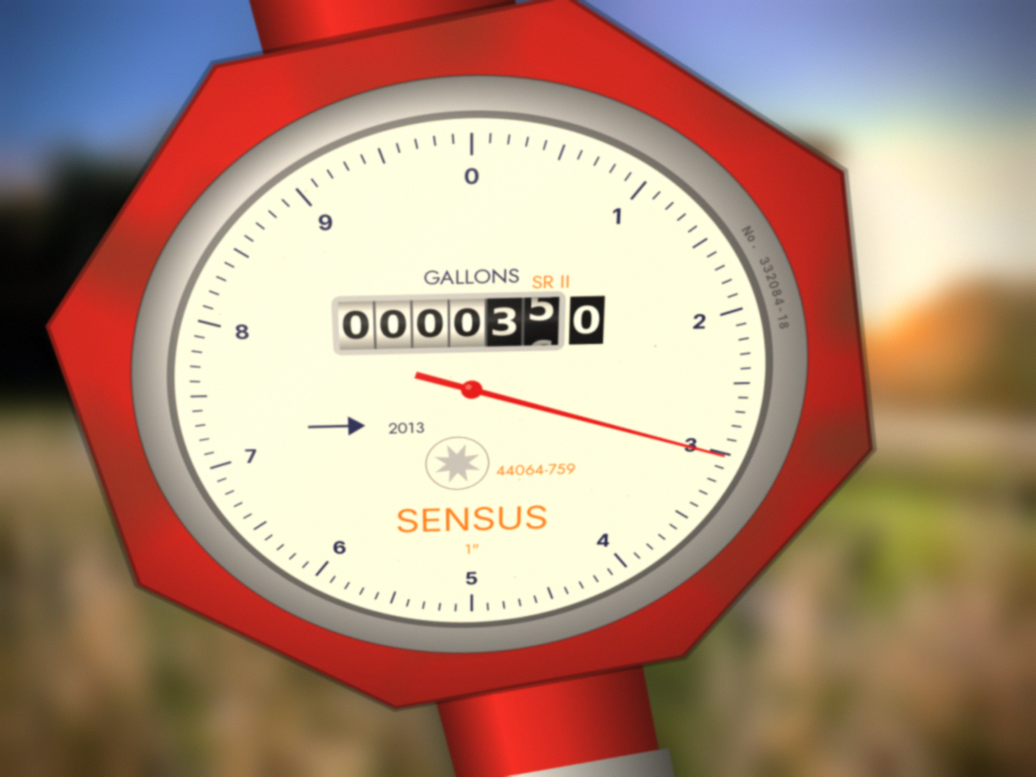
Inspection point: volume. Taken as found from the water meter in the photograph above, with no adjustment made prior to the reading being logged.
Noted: 353.0 gal
